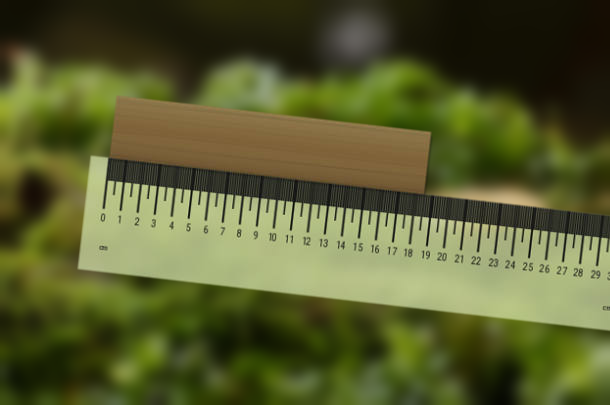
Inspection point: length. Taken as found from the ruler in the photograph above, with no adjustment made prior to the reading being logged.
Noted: 18.5 cm
